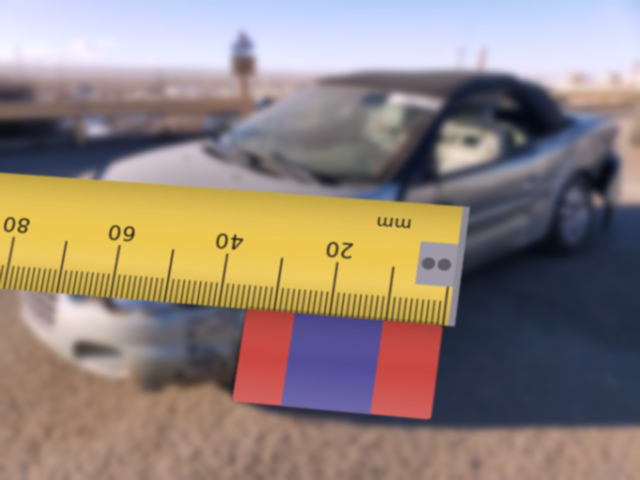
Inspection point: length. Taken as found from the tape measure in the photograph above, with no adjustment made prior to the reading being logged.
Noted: 35 mm
